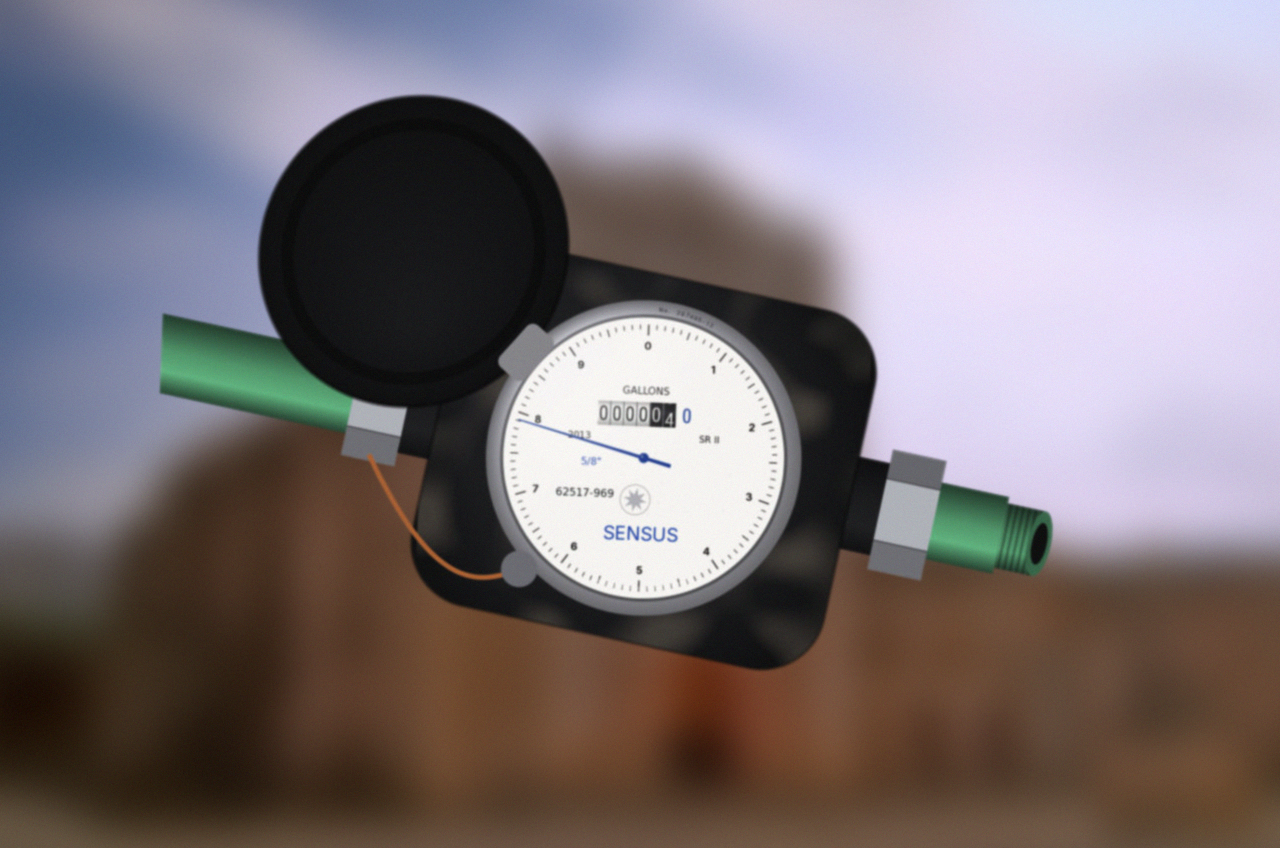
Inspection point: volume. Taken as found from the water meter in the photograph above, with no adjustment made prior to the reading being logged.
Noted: 37.9 gal
